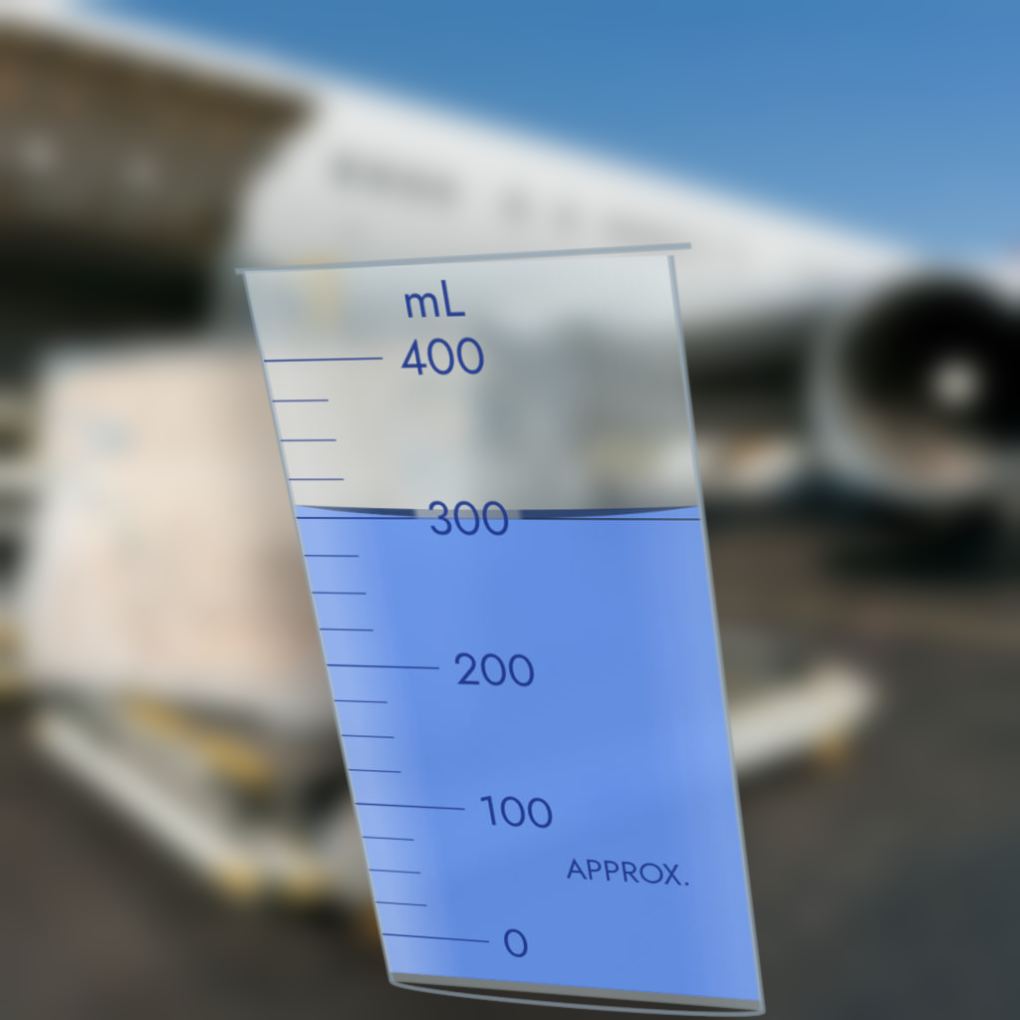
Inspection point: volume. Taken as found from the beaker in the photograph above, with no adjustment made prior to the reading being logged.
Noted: 300 mL
